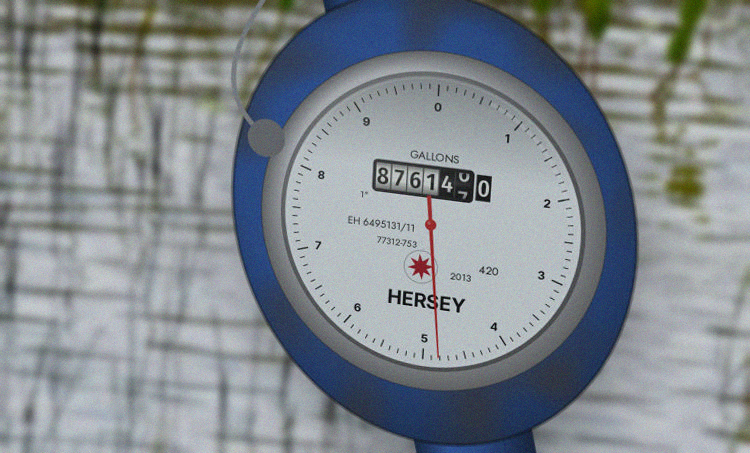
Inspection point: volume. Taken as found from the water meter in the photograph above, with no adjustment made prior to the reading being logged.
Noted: 8761464.8 gal
